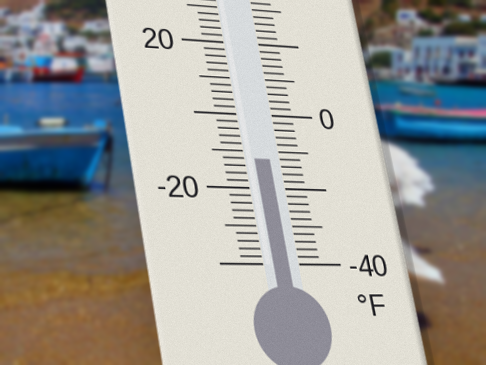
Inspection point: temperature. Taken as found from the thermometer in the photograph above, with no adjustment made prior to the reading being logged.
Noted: -12 °F
